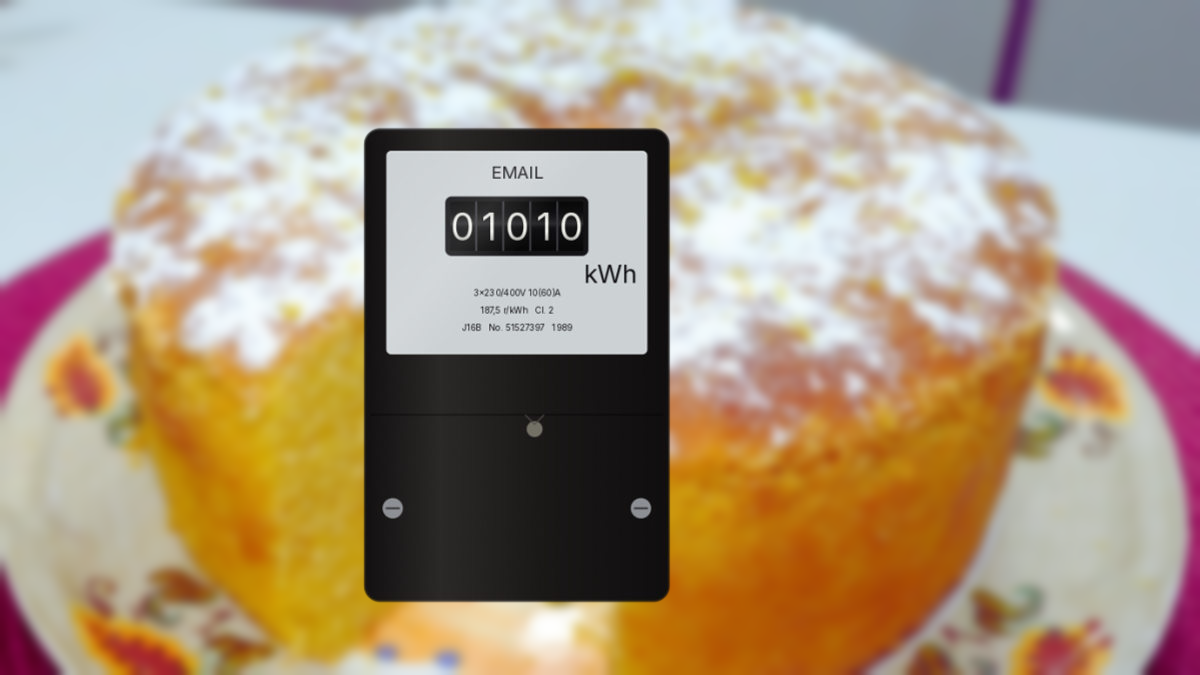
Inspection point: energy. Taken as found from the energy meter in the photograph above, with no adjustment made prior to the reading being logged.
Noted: 1010 kWh
